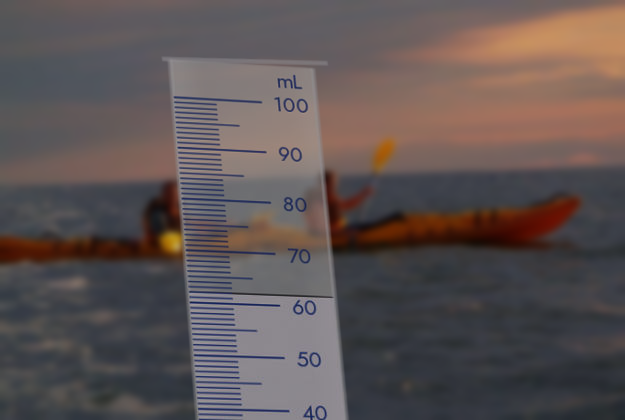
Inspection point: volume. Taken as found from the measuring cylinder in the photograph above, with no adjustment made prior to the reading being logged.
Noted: 62 mL
